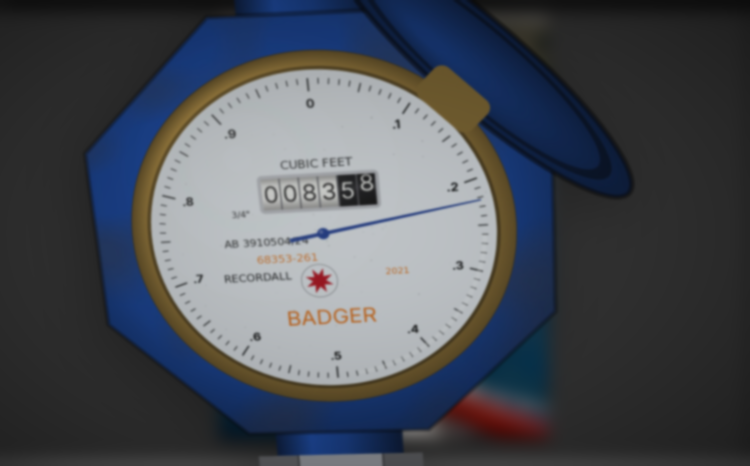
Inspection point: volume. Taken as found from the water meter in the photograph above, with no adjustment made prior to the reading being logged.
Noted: 8358.22 ft³
